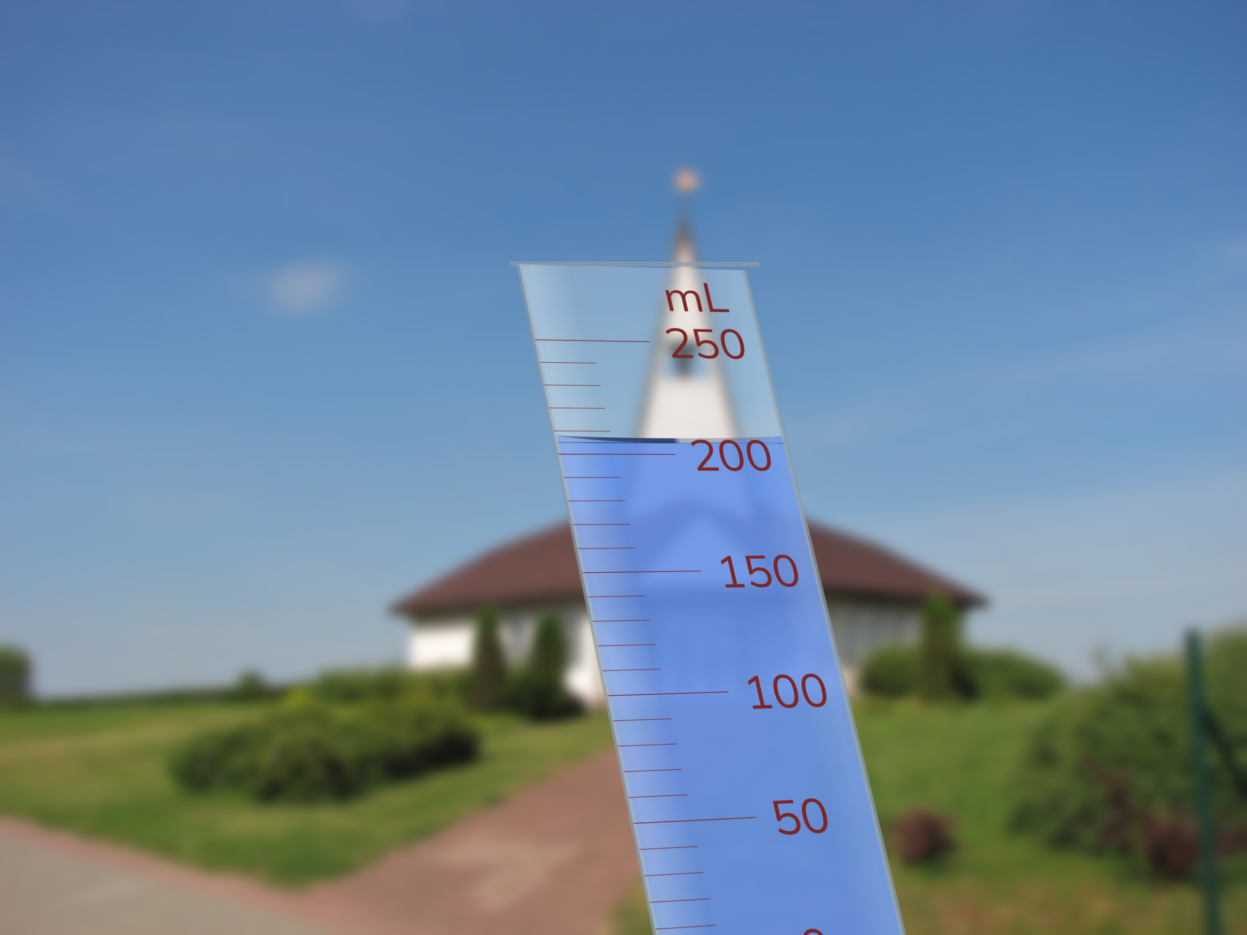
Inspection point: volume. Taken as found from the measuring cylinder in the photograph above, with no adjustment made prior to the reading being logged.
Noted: 205 mL
